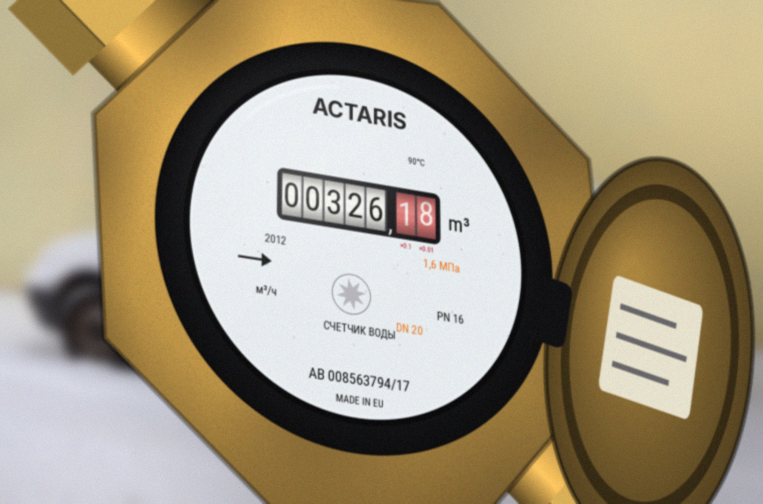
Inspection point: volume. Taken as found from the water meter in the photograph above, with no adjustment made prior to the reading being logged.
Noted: 326.18 m³
